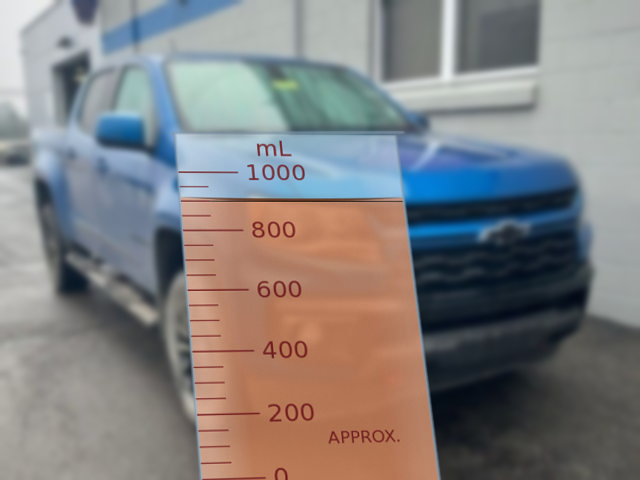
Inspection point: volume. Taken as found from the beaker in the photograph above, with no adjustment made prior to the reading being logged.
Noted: 900 mL
